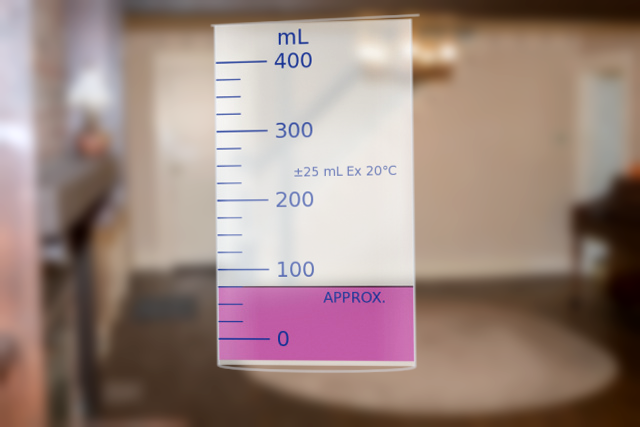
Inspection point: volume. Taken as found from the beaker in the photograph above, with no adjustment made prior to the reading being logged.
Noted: 75 mL
